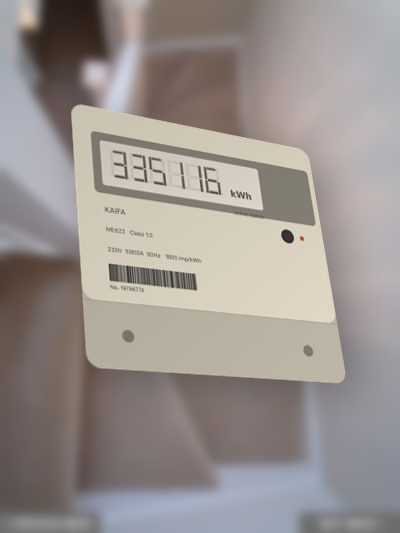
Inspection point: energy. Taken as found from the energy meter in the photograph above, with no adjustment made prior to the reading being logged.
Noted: 335116 kWh
